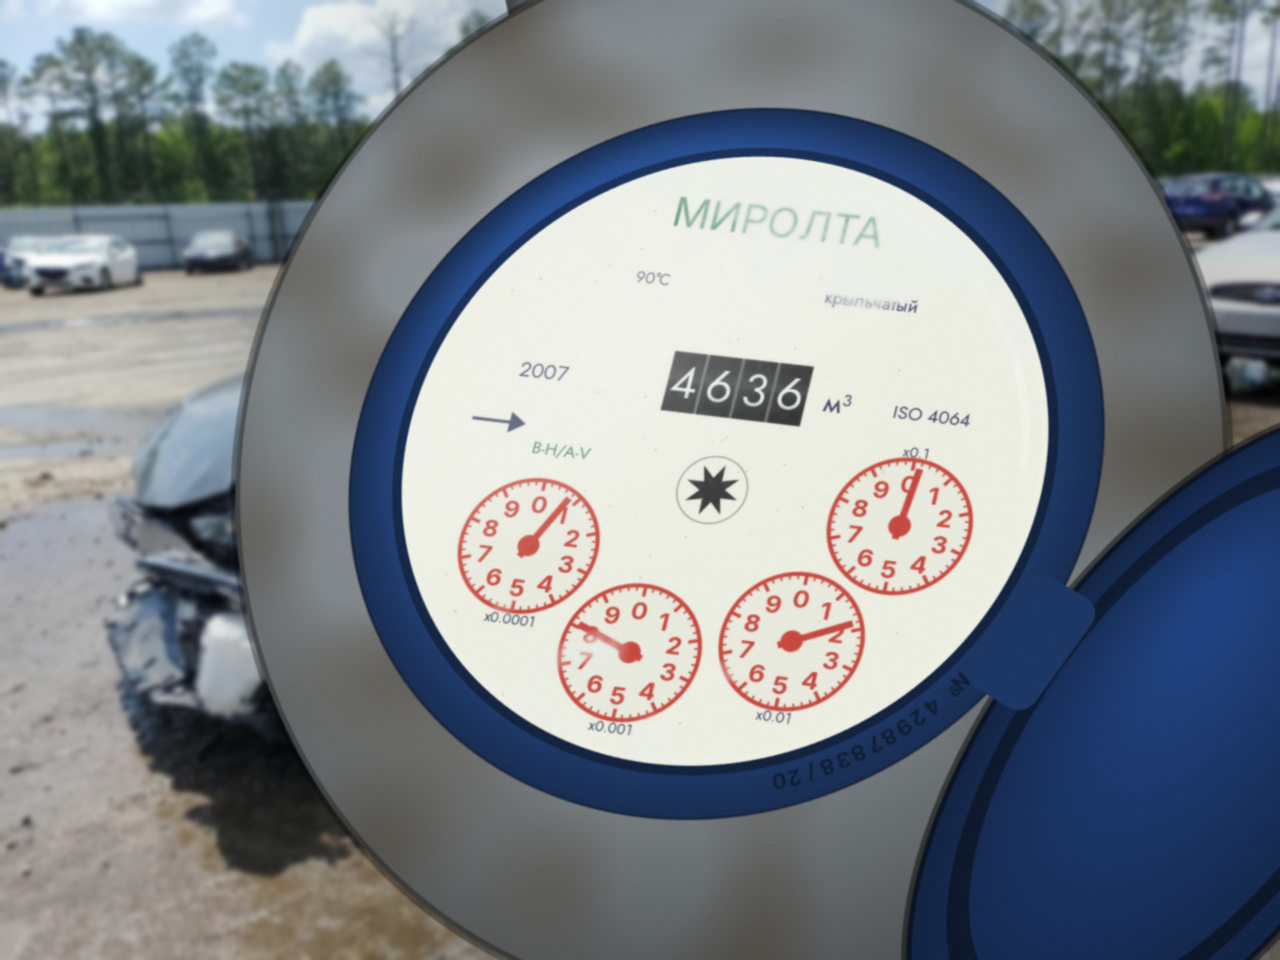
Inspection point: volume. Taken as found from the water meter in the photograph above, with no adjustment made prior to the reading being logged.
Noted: 4636.0180 m³
